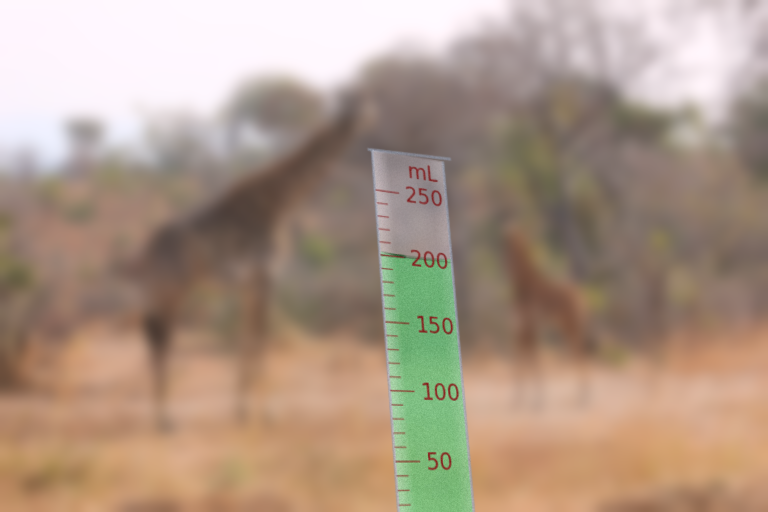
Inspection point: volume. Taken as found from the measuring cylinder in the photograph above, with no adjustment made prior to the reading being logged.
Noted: 200 mL
